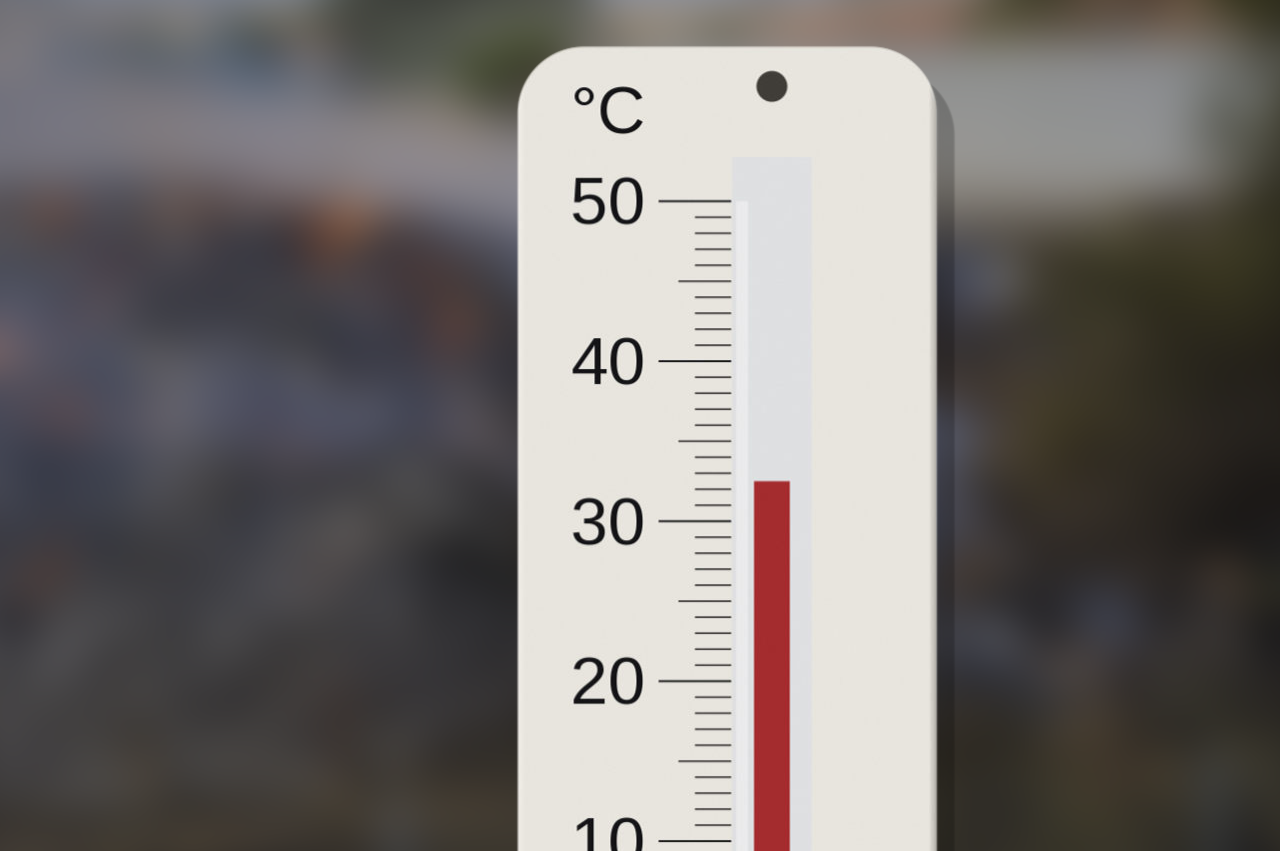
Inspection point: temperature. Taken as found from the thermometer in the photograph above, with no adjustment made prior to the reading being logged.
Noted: 32.5 °C
